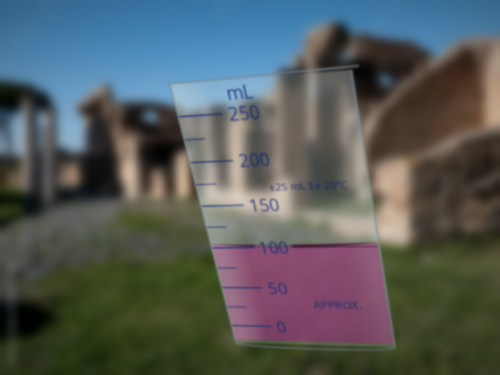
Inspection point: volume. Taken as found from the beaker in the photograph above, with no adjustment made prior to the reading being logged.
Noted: 100 mL
